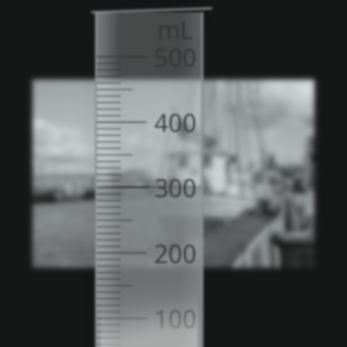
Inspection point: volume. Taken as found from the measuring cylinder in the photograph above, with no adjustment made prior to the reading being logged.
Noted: 300 mL
